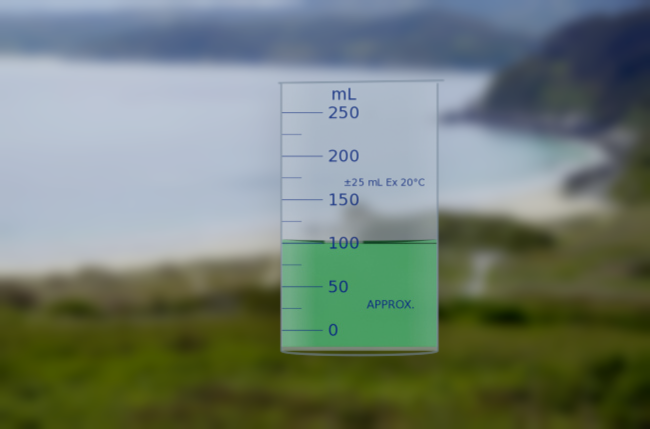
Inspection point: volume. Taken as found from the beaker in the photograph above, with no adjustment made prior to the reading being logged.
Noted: 100 mL
